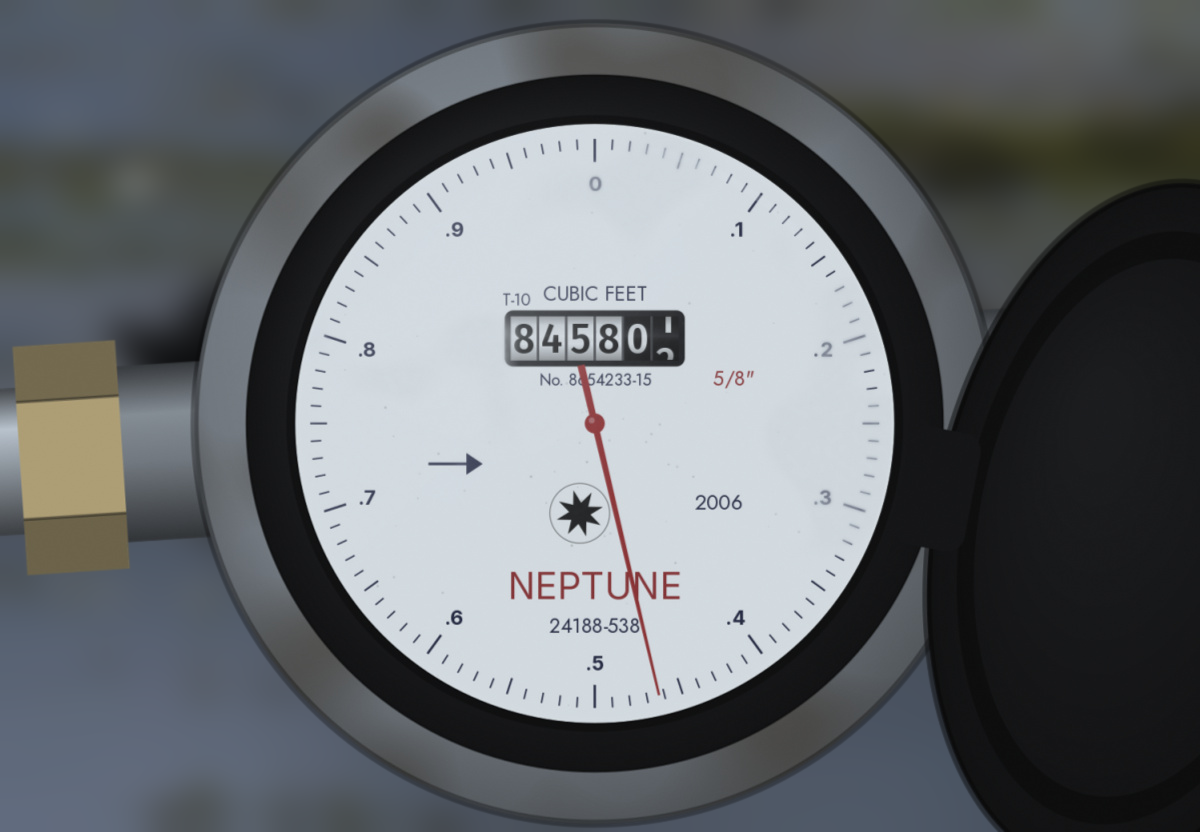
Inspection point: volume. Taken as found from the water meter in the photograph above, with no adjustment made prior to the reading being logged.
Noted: 845801.46 ft³
